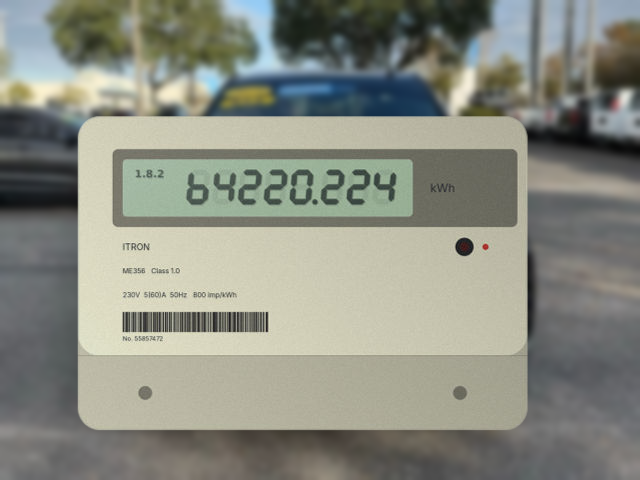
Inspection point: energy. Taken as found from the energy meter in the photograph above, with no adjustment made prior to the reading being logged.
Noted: 64220.224 kWh
